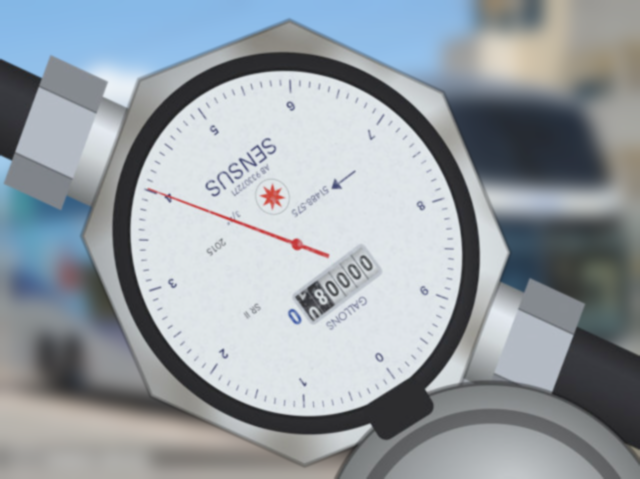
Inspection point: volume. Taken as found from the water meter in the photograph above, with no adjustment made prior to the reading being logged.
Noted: 804.0 gal
